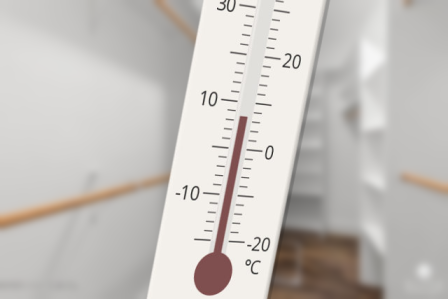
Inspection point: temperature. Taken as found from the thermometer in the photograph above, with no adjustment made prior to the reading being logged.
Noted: 7 °C
